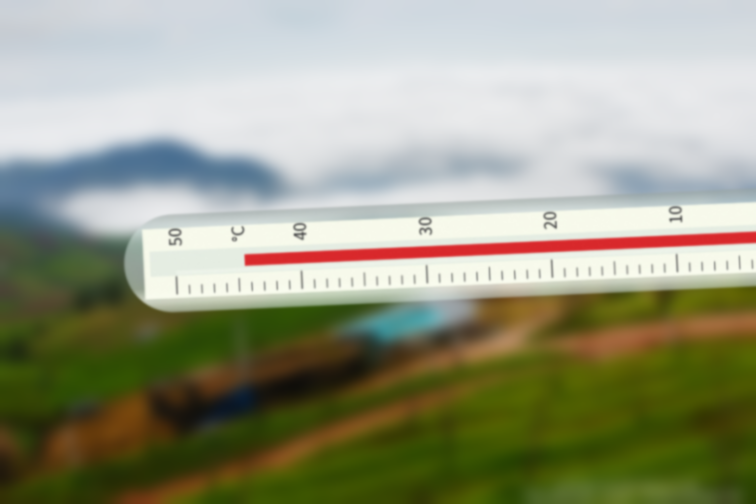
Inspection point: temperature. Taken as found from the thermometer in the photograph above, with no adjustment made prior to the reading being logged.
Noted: 44.5 °C
